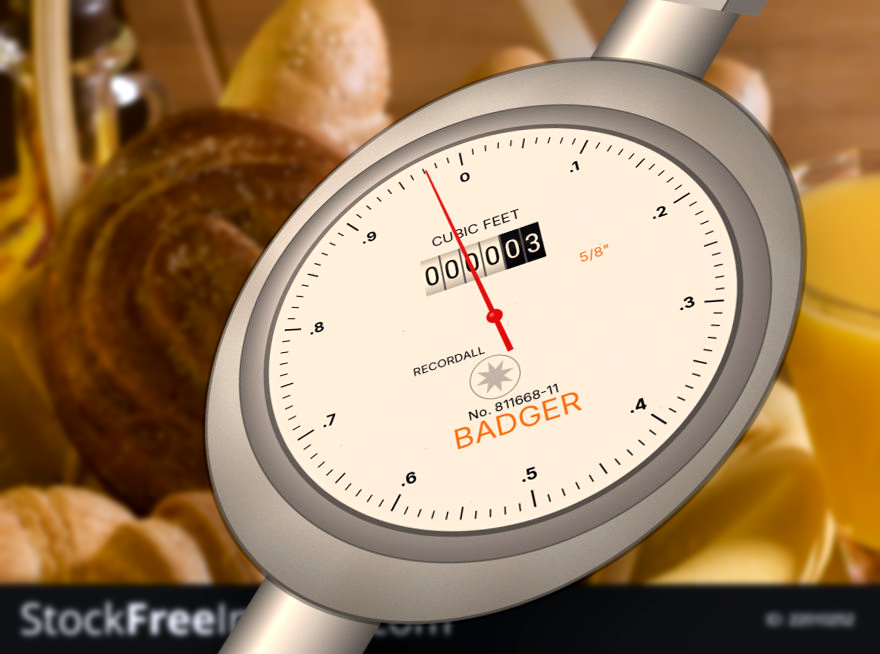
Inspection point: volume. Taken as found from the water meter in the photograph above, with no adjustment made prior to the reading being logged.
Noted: 2.97 ft³
